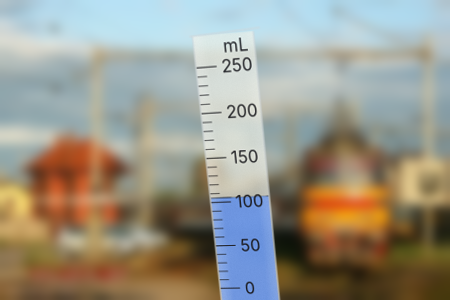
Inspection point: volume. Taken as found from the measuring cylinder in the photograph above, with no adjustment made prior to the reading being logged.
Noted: 105 mL
